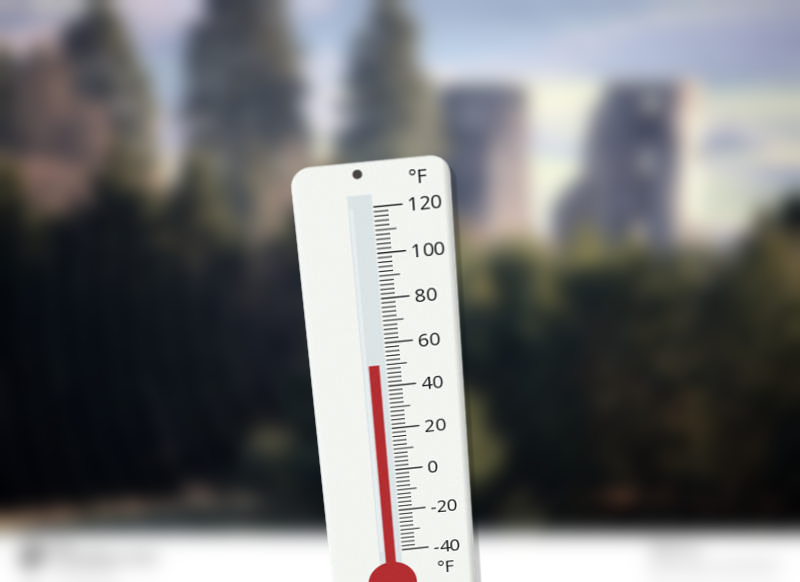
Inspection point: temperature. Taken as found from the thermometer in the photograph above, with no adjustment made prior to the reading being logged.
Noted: 50 °F
